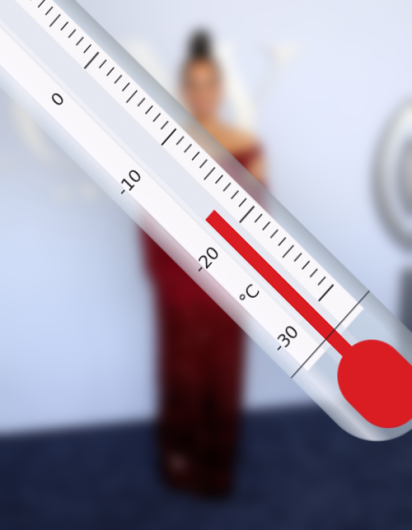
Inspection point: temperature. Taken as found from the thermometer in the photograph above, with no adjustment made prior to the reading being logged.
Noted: -17.5 °C
